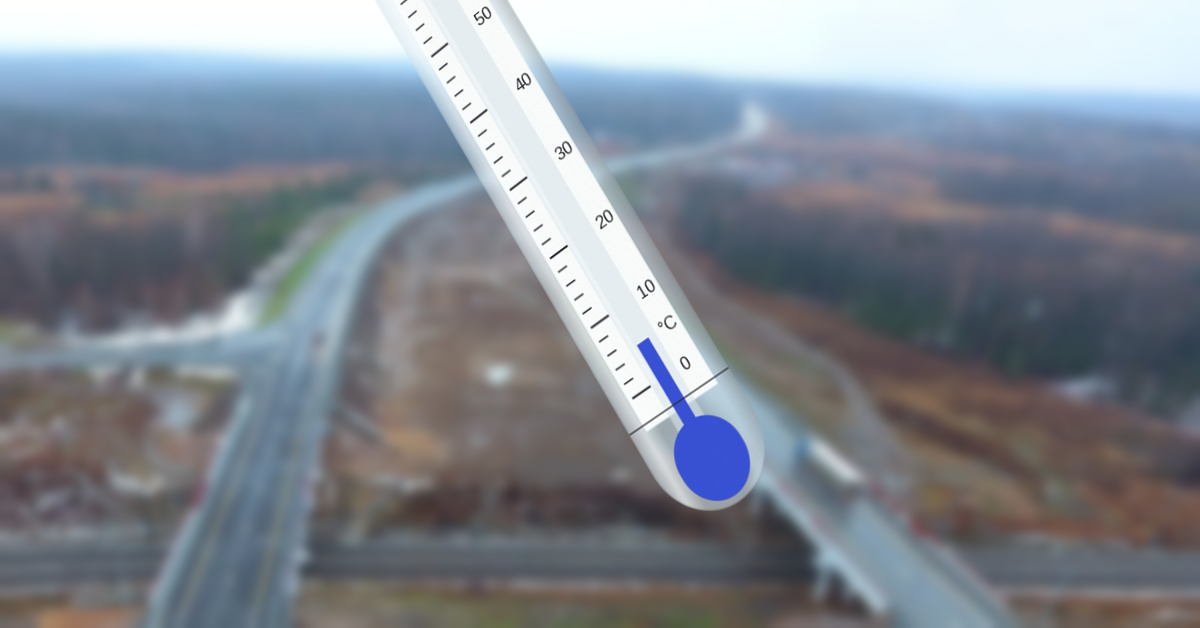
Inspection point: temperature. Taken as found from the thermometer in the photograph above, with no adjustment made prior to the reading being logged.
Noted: 5 °C
